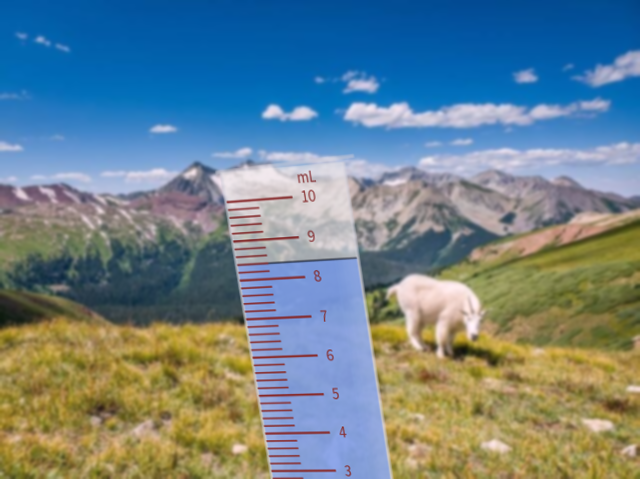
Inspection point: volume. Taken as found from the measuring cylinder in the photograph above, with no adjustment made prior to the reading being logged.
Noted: 8.4 mL
